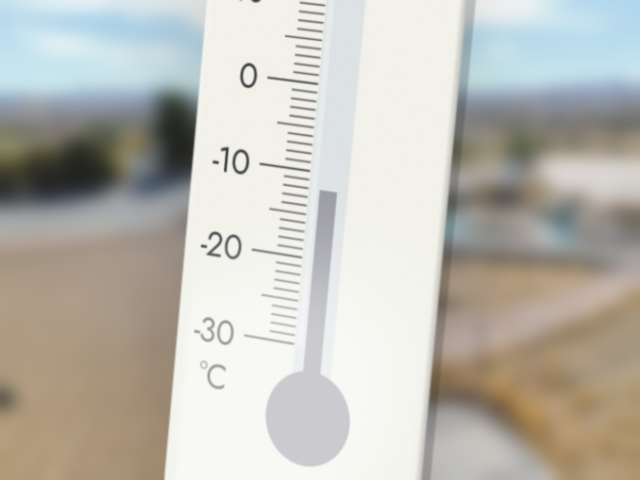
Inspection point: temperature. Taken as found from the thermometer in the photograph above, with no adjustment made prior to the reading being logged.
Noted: -12 °C
